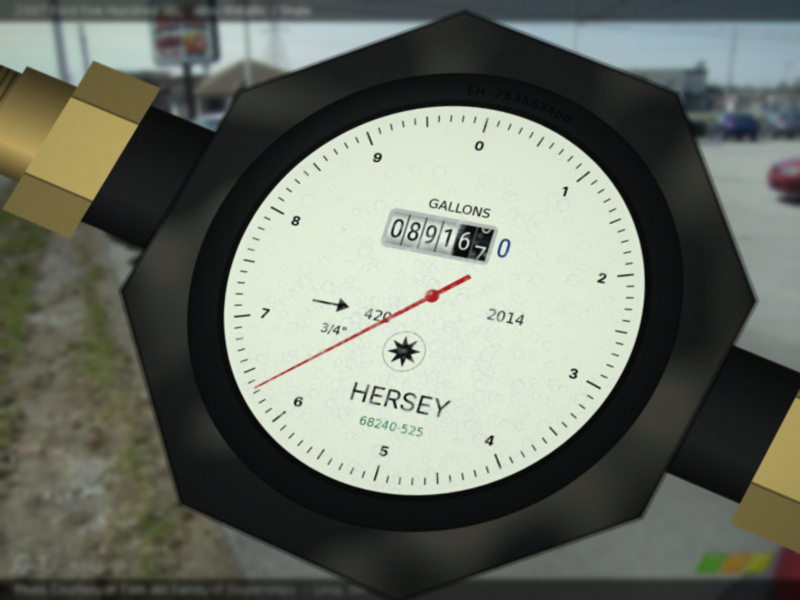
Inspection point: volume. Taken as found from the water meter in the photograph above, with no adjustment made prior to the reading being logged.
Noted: 891666.3 gal
